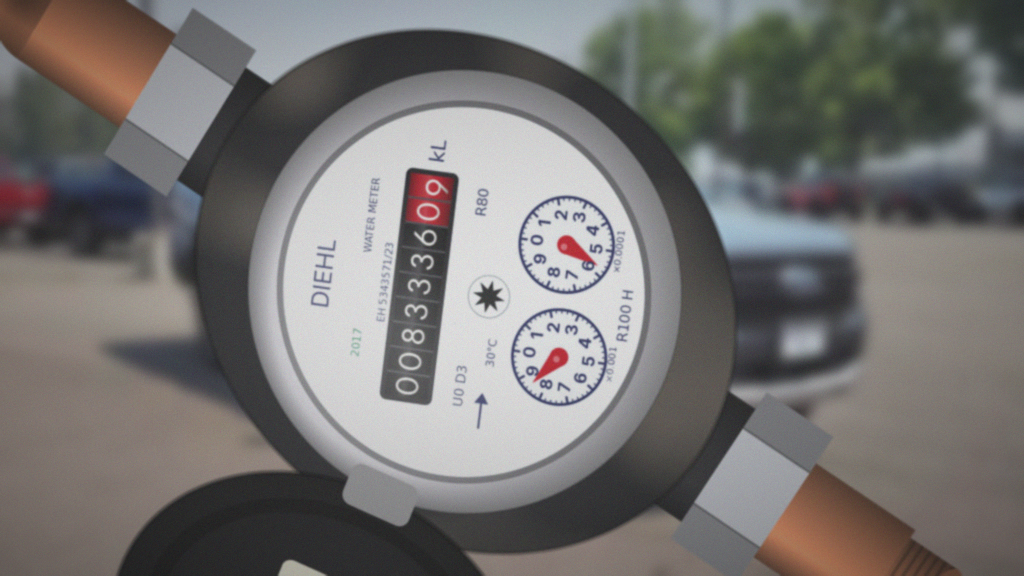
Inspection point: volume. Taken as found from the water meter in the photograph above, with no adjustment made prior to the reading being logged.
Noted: 83336.0885 kL
